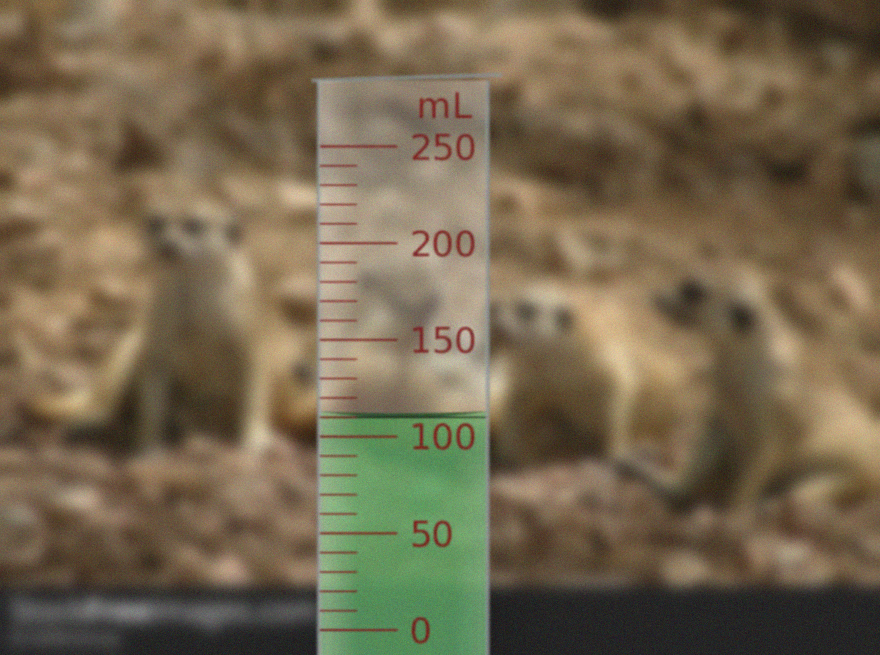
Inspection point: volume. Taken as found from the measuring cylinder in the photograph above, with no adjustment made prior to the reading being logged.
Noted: 110 mL
